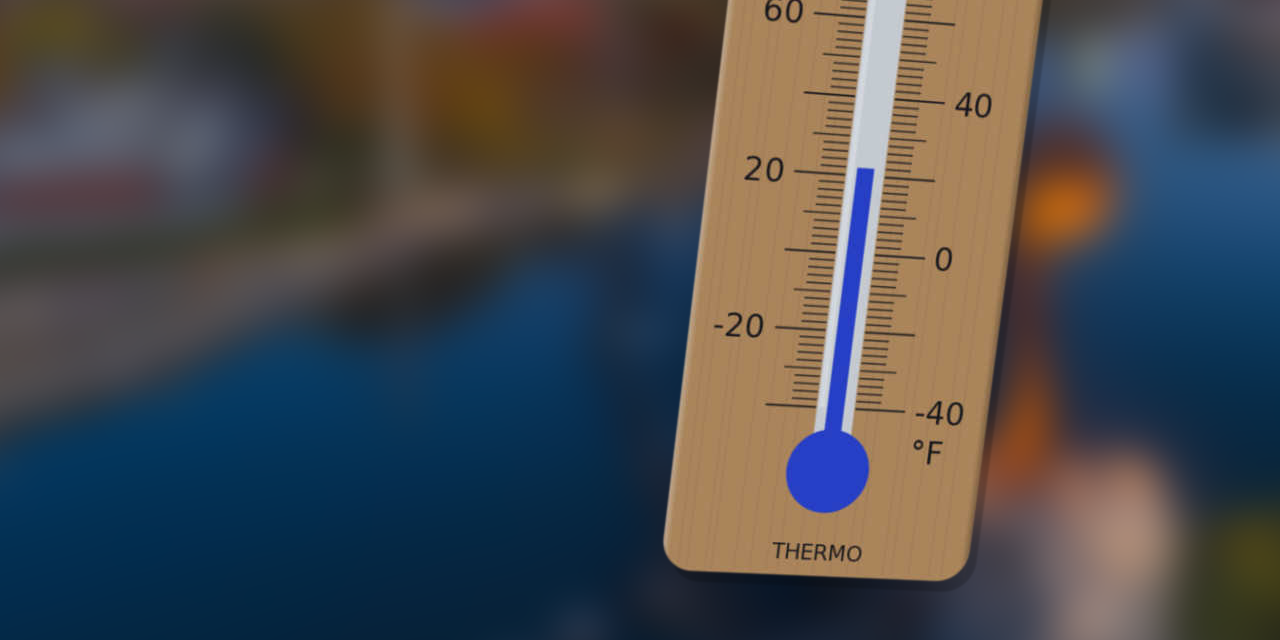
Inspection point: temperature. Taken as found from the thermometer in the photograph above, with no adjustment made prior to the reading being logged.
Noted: 22 °F
